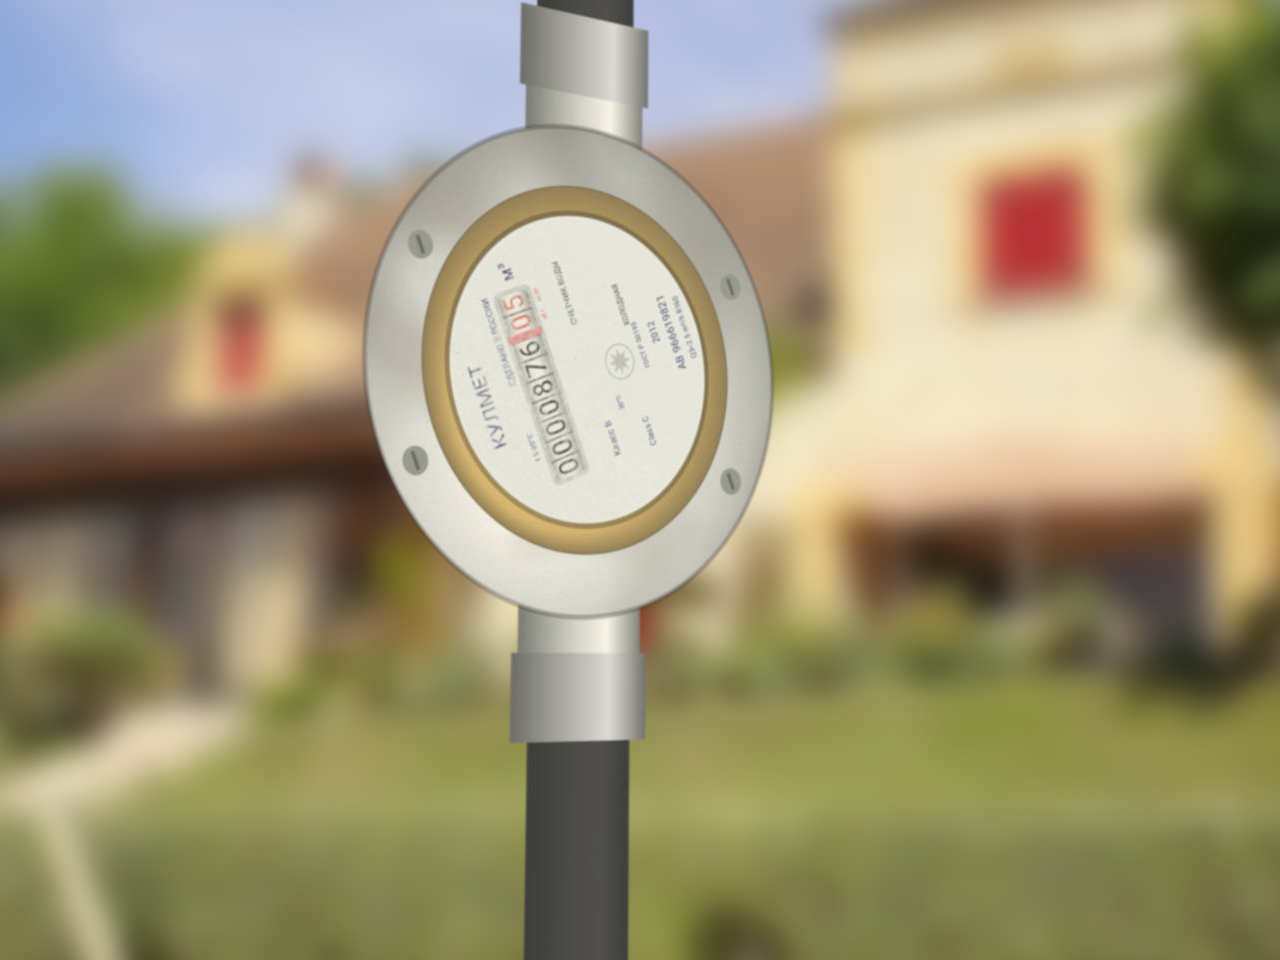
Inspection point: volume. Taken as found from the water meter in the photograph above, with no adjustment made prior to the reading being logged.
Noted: 876.05 m³
